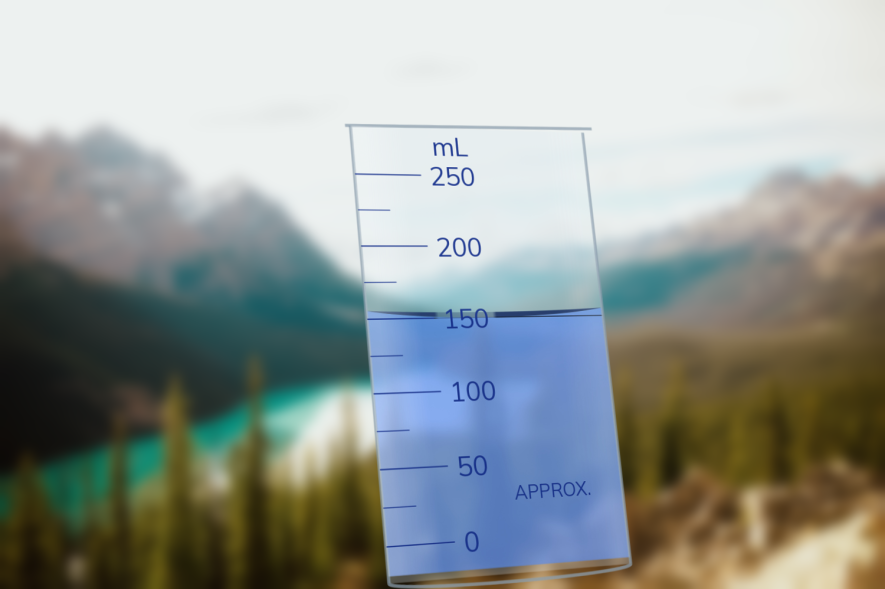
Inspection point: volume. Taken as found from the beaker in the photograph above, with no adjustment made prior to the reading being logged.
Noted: 150 mL
